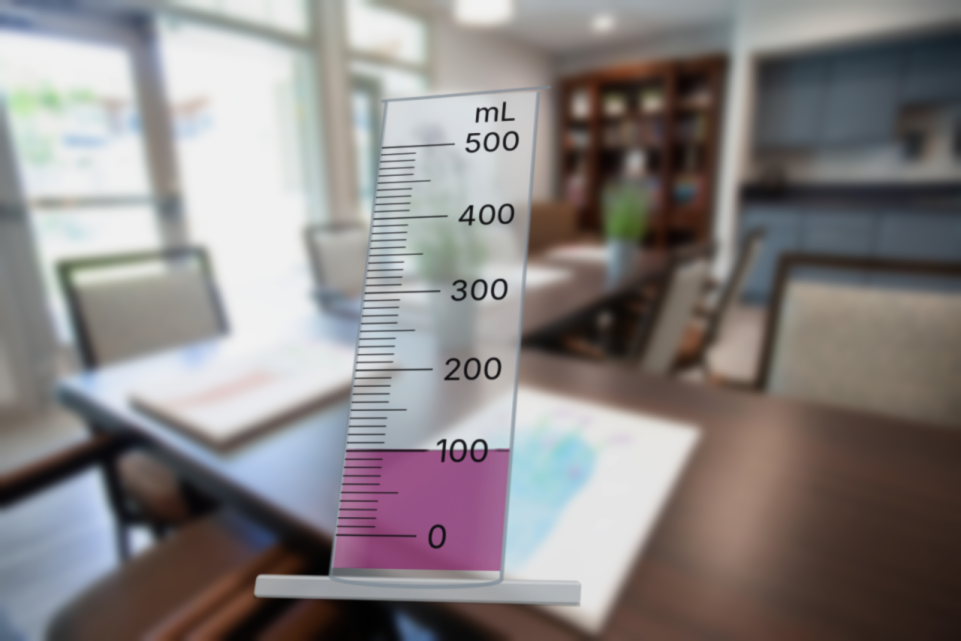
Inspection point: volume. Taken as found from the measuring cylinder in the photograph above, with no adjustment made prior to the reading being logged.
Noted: 100 mL
